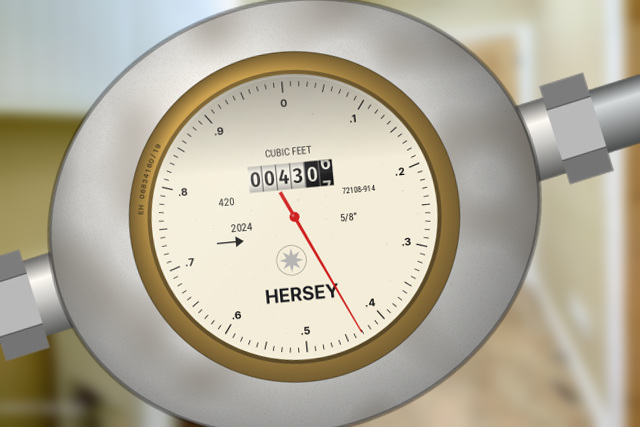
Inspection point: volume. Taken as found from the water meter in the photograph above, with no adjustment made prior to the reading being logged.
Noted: 4306.43 ft³
